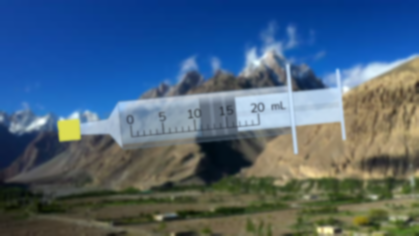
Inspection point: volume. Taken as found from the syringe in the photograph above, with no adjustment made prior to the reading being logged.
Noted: 11 mL
